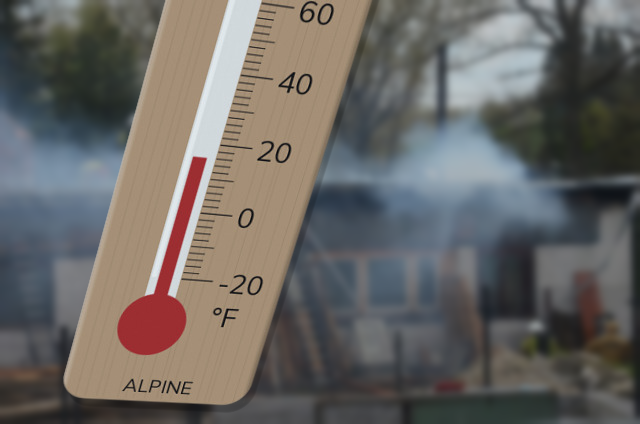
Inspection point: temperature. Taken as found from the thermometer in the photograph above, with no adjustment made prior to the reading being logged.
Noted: 16 °F
